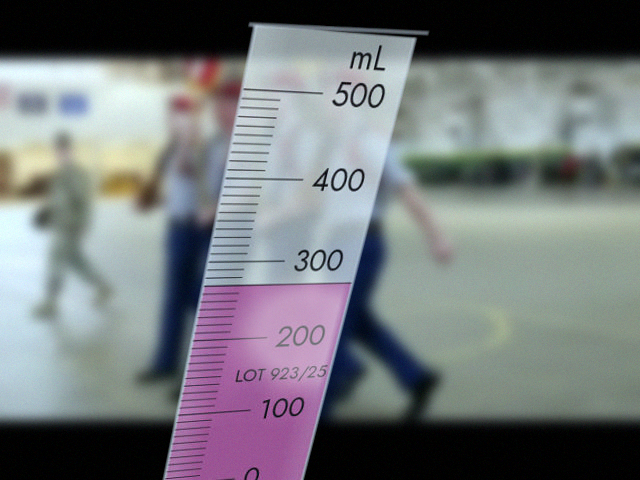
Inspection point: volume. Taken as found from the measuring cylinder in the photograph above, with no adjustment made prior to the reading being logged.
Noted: 270 mL
